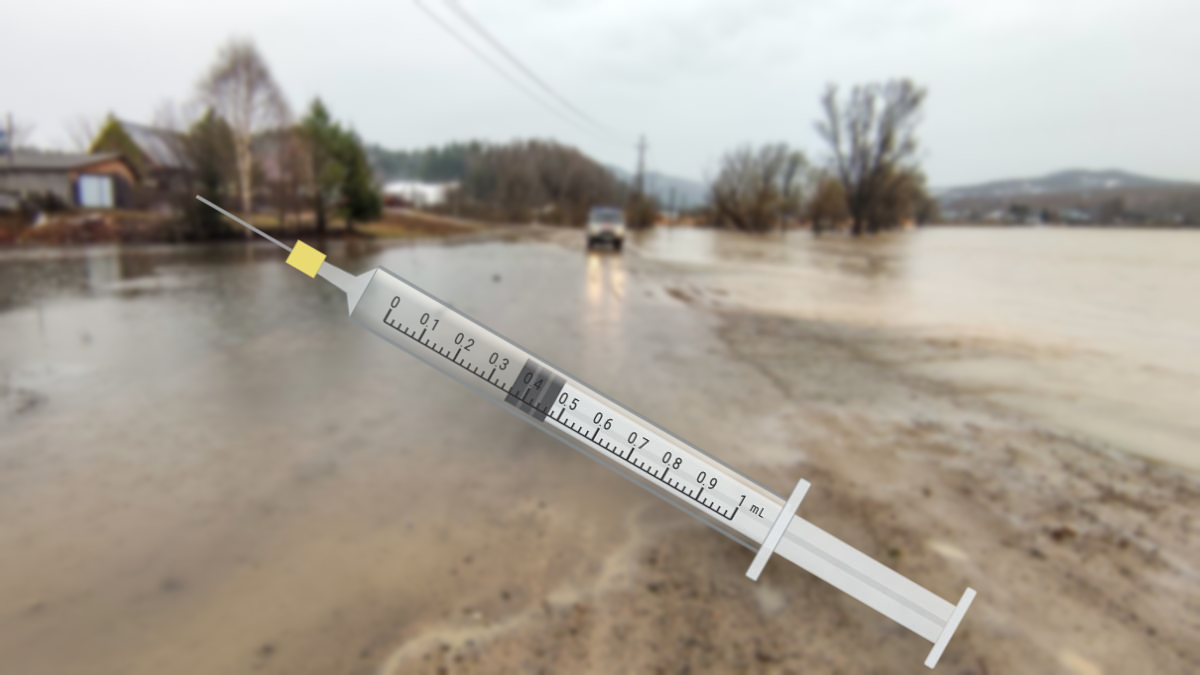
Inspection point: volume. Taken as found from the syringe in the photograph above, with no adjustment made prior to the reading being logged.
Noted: 0.36 mL
